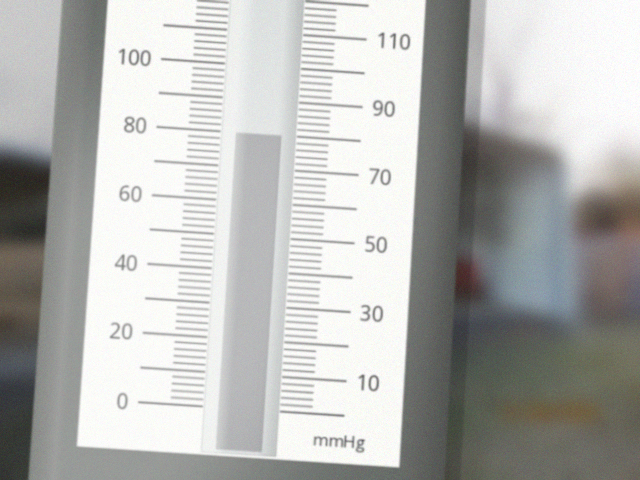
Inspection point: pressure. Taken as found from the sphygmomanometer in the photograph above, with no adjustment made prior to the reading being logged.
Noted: 80 mmHg
